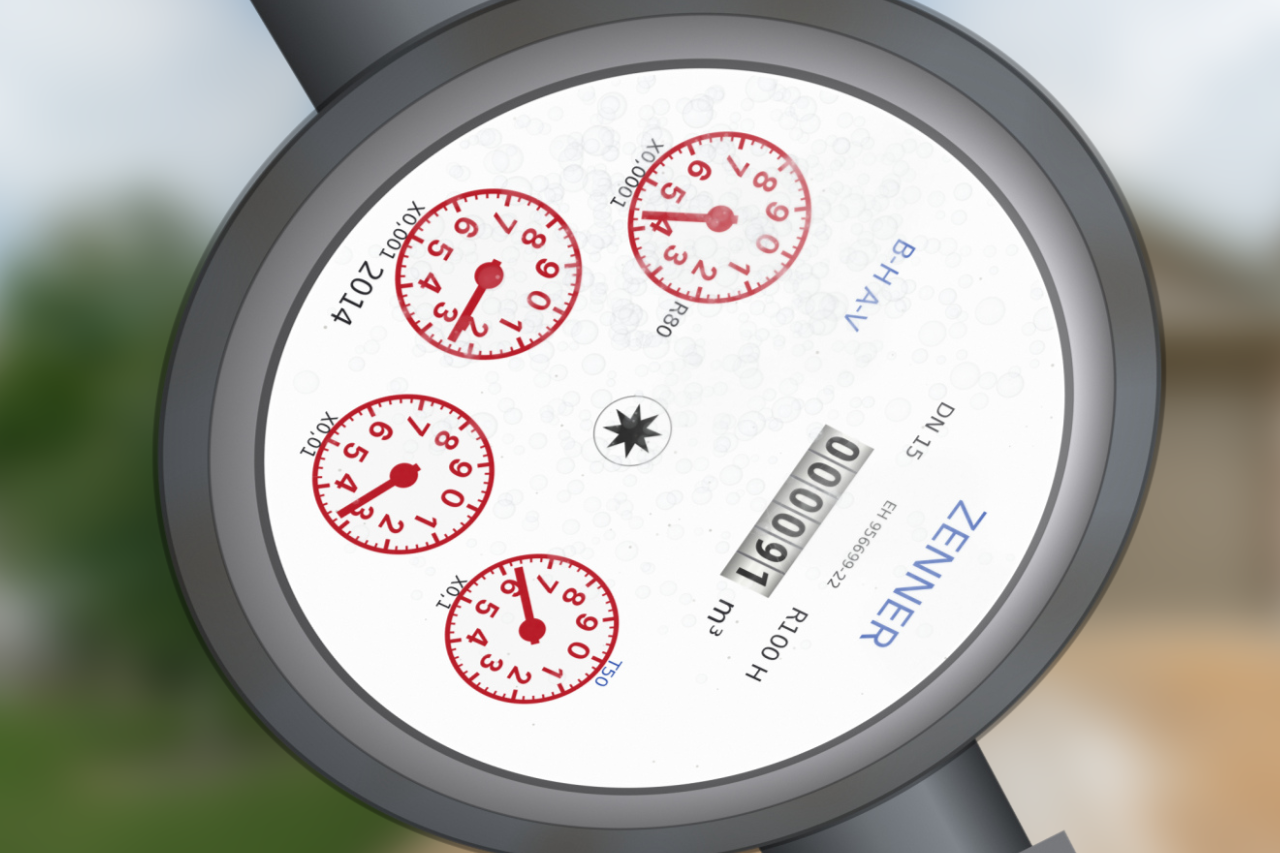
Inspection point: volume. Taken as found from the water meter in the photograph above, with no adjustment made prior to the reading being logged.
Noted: 91.6324 m³
